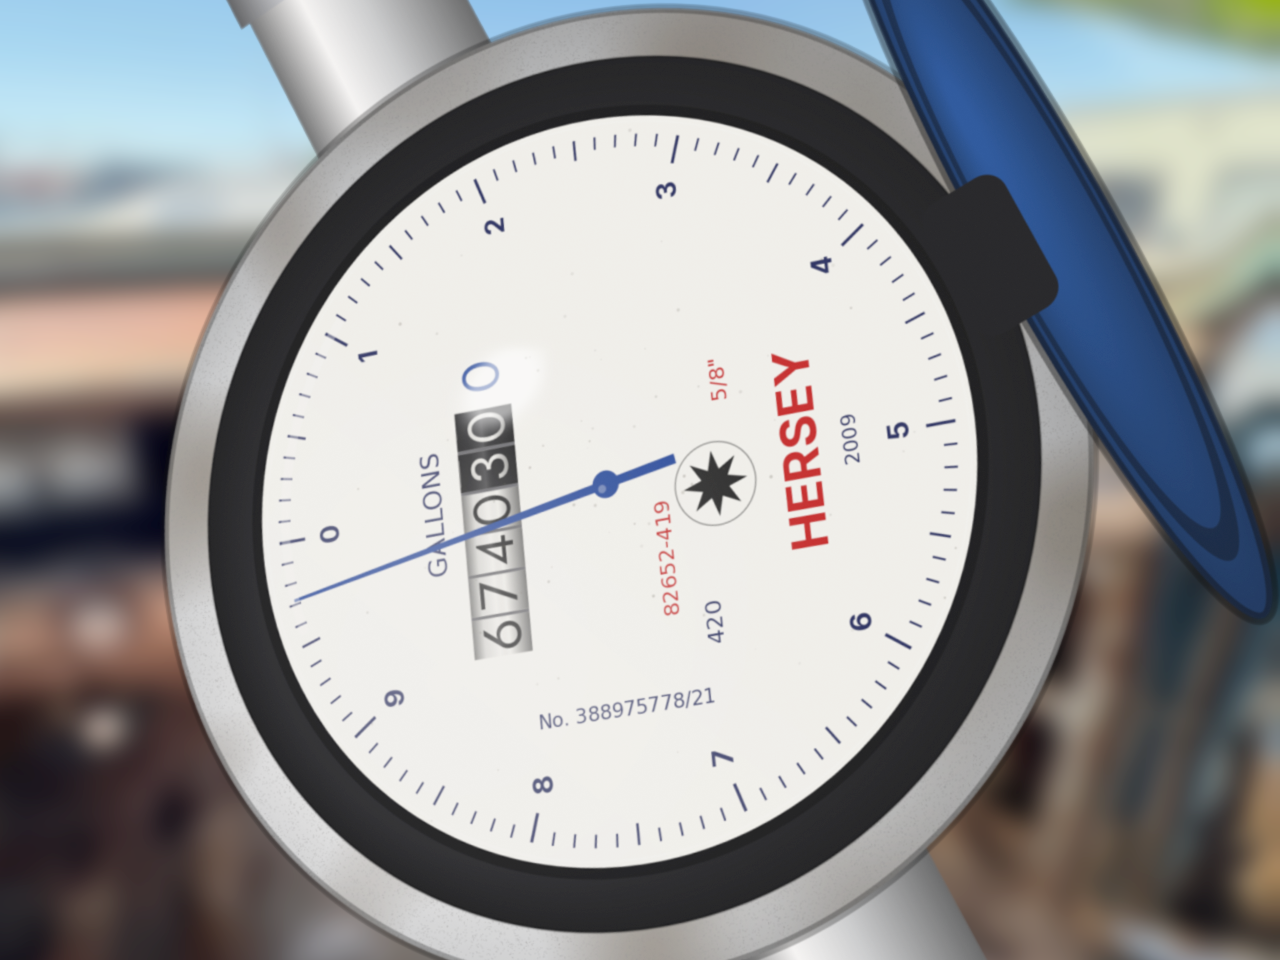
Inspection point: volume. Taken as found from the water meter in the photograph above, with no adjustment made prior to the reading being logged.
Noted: 6740299.7 gal
